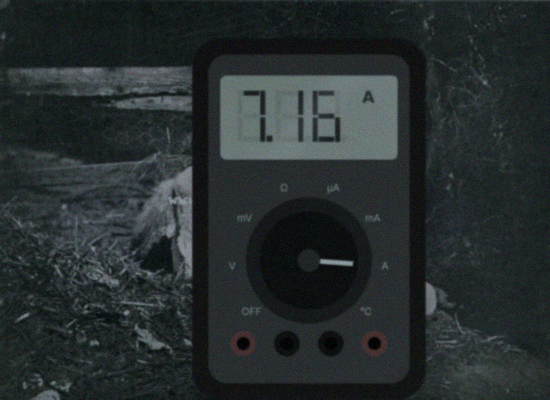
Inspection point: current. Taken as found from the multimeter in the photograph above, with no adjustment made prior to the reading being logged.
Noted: 7.16 A
